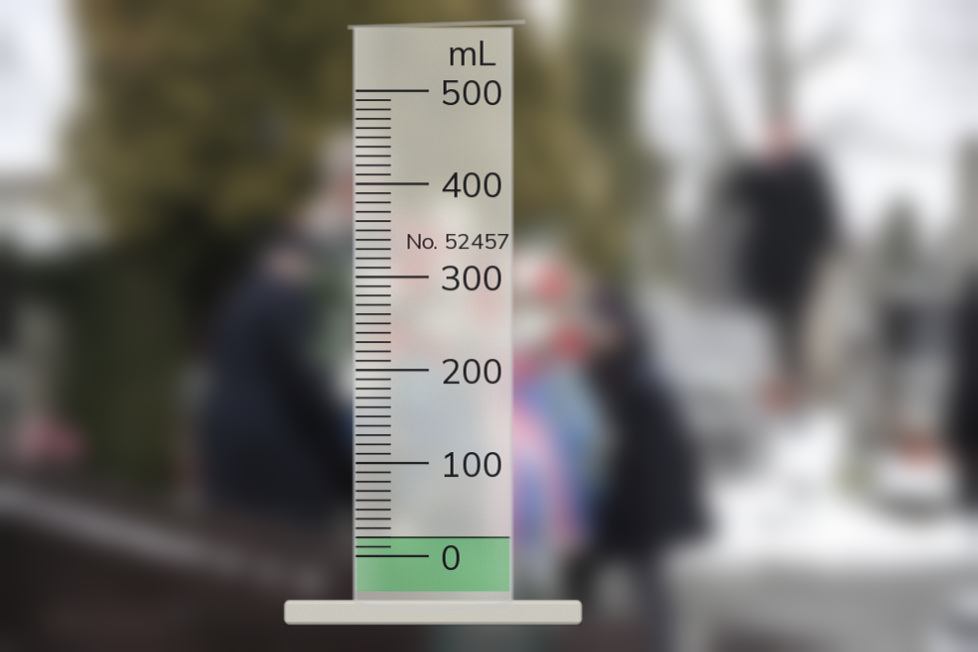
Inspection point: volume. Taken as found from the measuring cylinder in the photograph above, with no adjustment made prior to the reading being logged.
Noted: 20 mL
